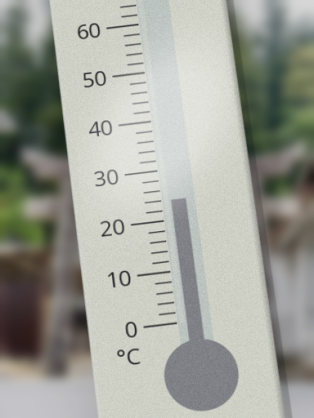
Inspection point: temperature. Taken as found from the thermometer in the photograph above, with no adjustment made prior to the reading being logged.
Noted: 24 °C
